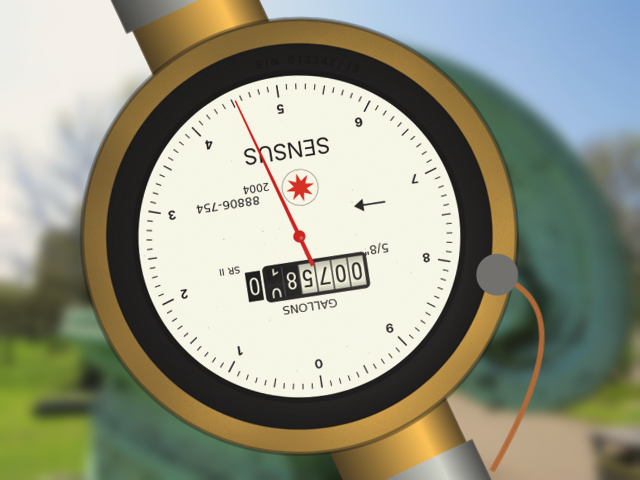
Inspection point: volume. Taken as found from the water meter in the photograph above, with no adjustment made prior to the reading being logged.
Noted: 75804.5 gal
